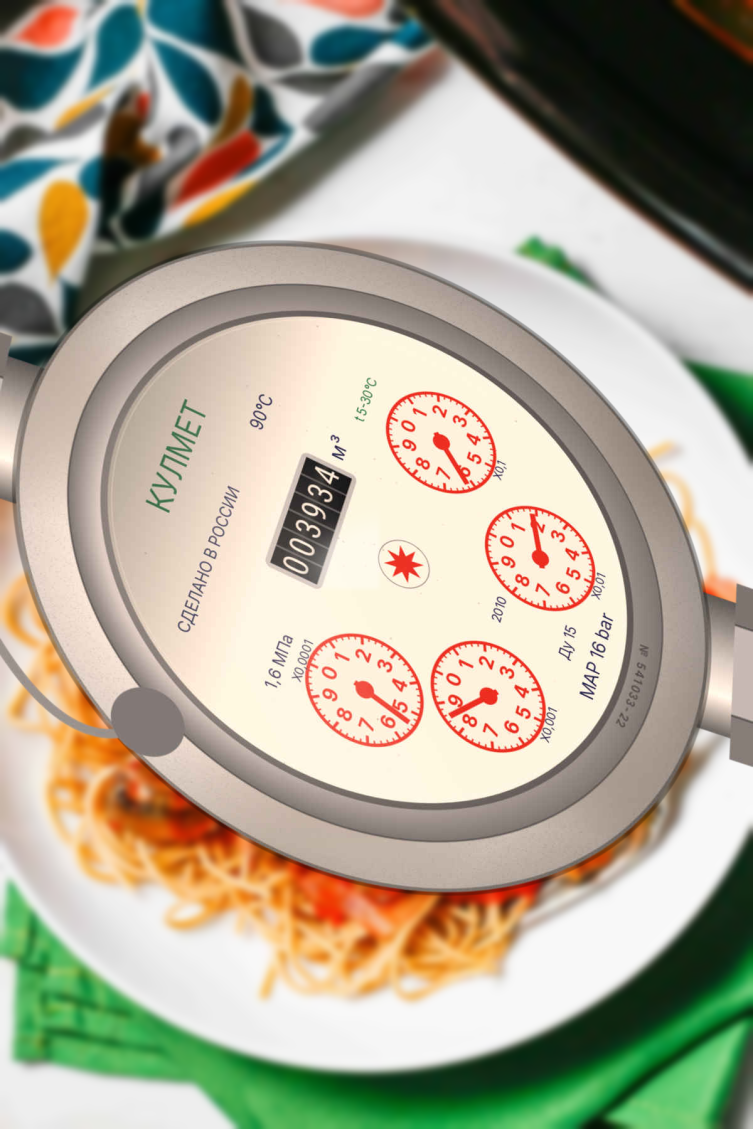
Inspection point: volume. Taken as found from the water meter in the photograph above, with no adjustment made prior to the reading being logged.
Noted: 3934.6185 m³
